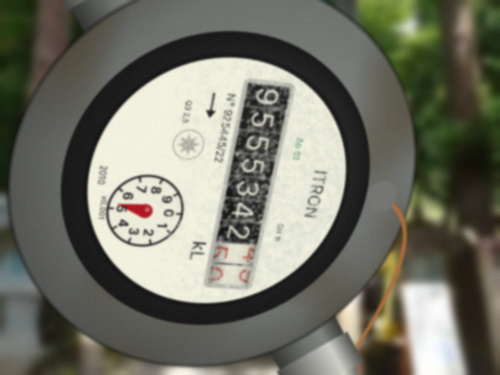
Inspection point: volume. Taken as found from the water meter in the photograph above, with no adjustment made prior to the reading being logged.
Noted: 9555342.495 kL
